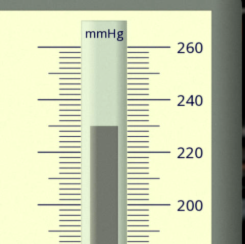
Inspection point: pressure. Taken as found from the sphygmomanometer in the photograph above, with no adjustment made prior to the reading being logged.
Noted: 230 mmHg
